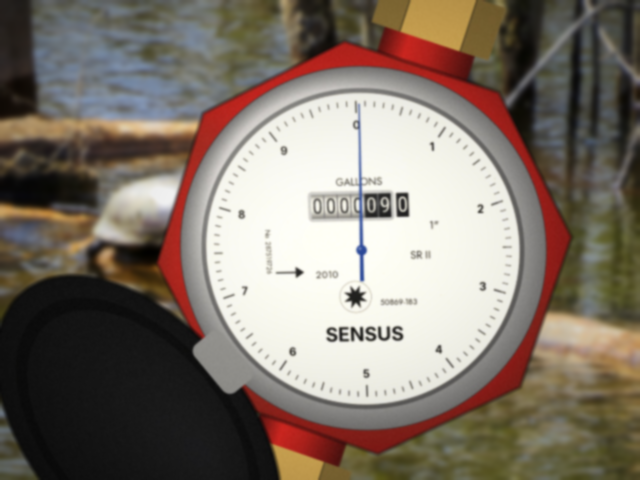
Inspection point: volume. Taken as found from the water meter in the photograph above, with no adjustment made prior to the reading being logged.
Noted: 90.0 gal
